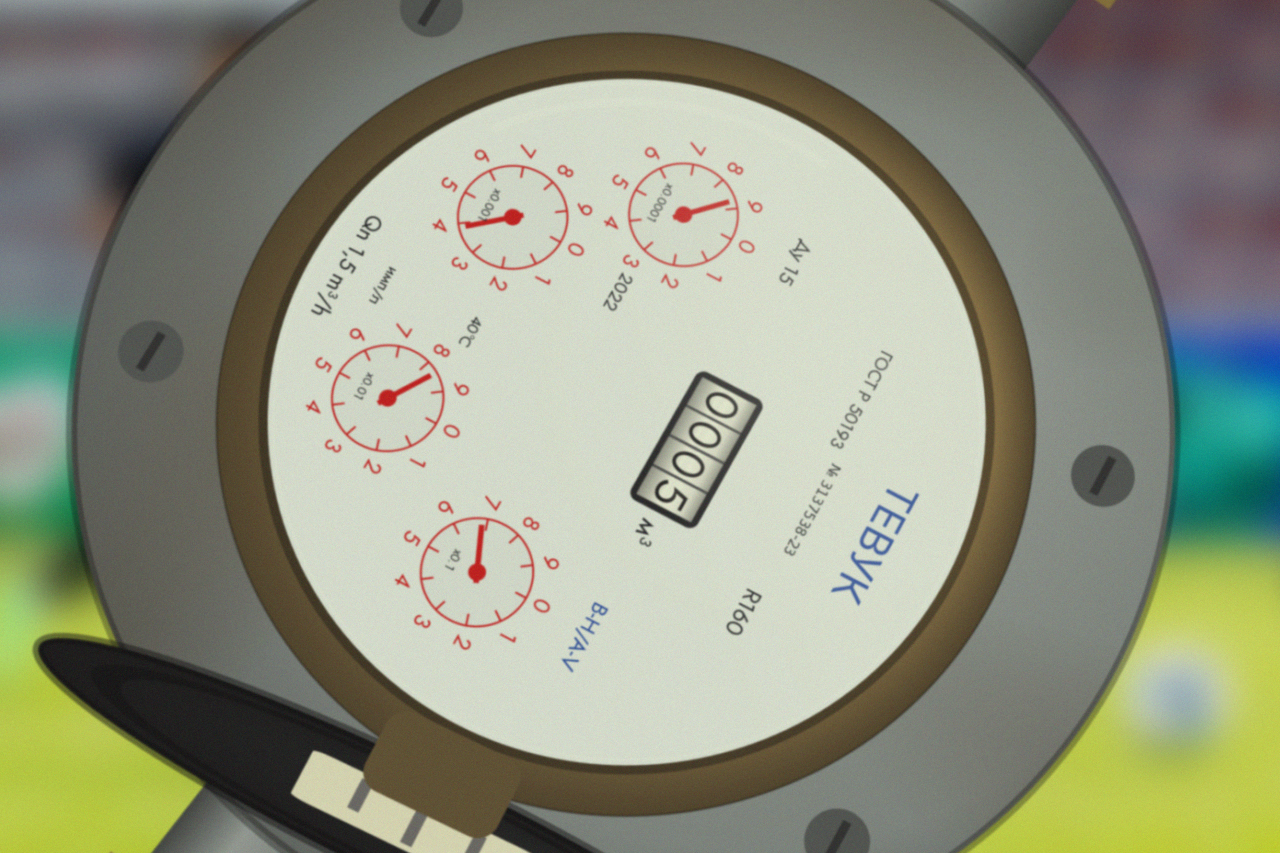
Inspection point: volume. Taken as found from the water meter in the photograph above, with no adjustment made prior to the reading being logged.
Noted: 5.6838 m³
